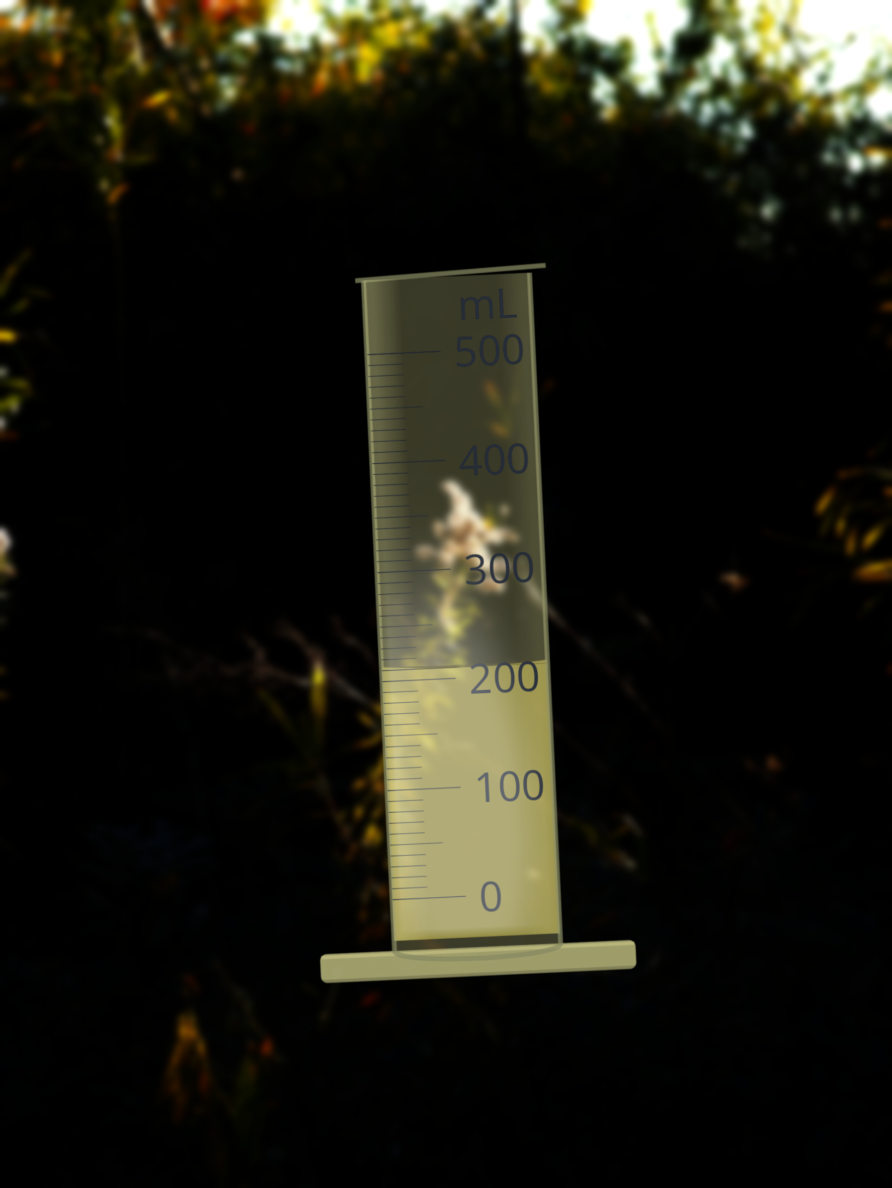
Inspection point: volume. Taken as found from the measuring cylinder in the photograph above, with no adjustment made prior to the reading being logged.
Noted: 210 mL
